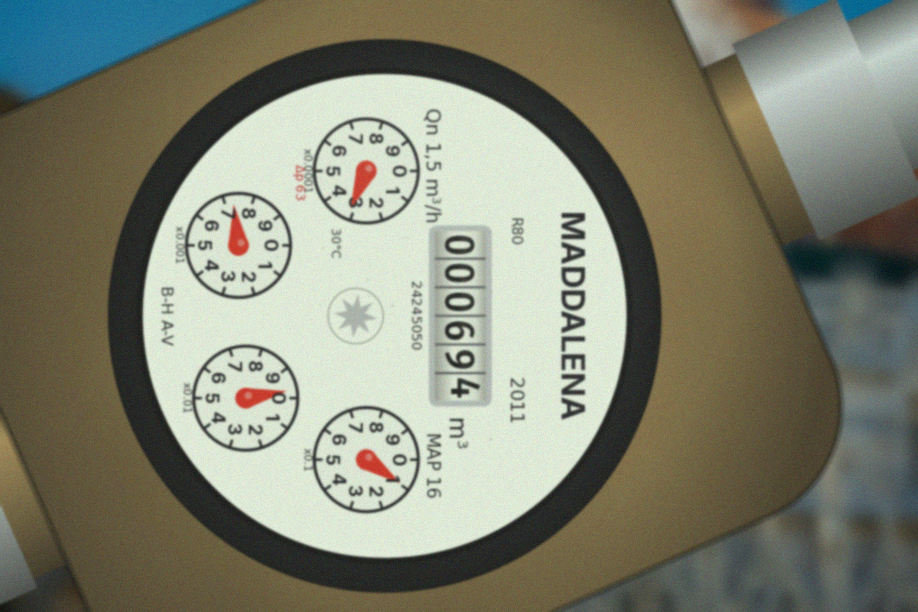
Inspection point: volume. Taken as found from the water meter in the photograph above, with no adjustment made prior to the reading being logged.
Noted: 694.0973 m³
